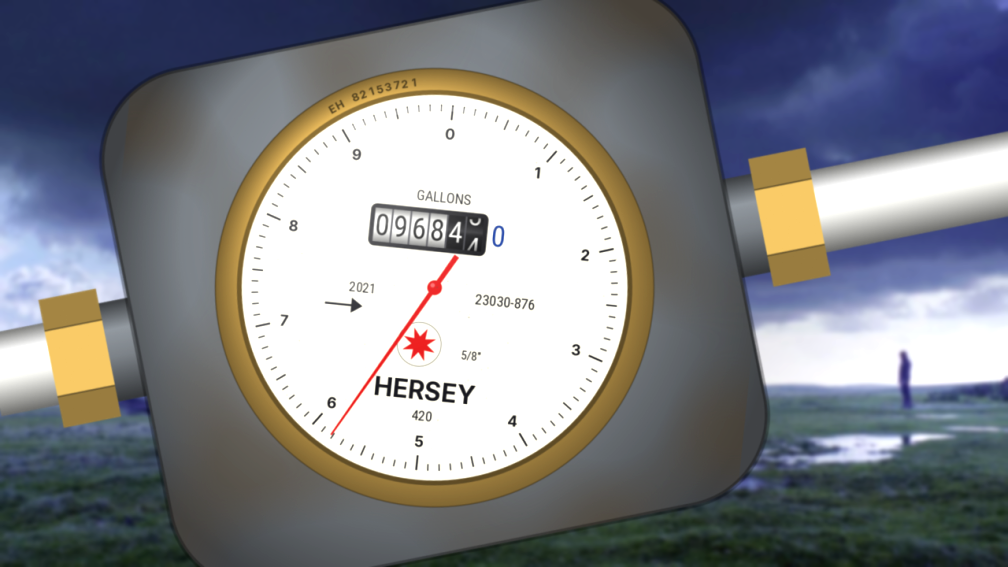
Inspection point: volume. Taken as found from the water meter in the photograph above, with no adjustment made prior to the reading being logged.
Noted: 968435.8 gal
